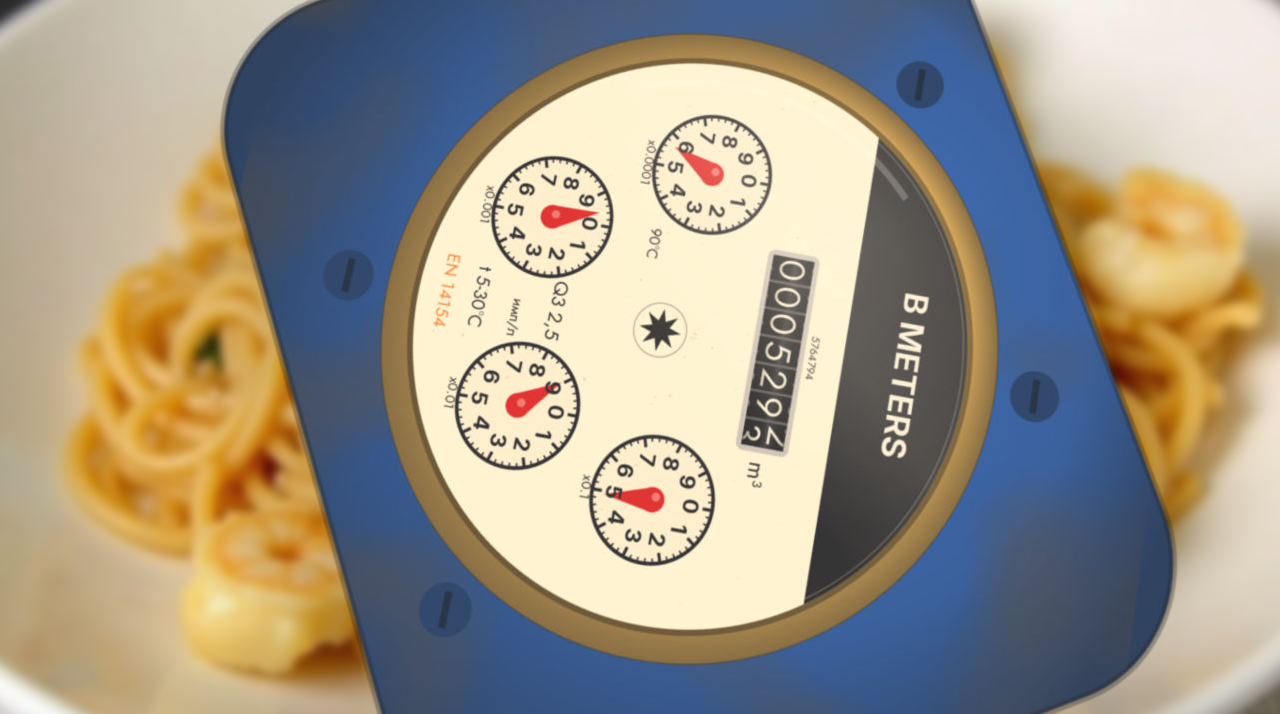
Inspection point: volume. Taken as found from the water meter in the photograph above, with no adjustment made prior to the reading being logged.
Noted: 5292.4895 m³
